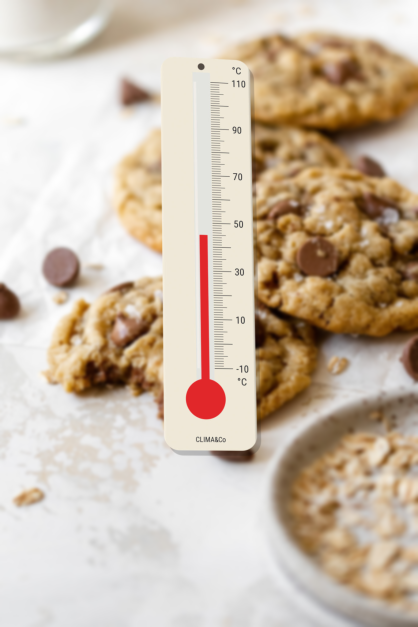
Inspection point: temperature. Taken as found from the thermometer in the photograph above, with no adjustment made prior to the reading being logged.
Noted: 45 °C
